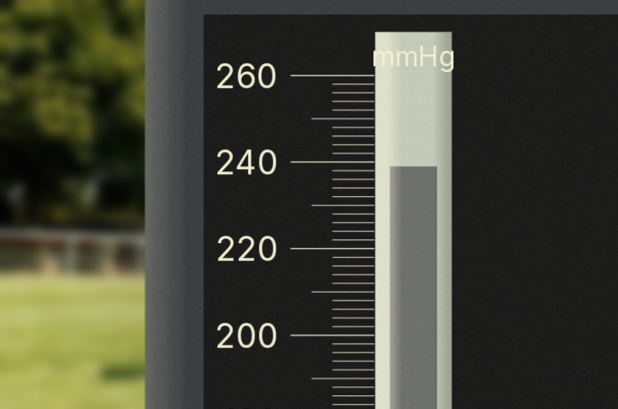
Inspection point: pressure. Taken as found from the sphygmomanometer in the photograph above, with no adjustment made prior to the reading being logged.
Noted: 239 mmHg
